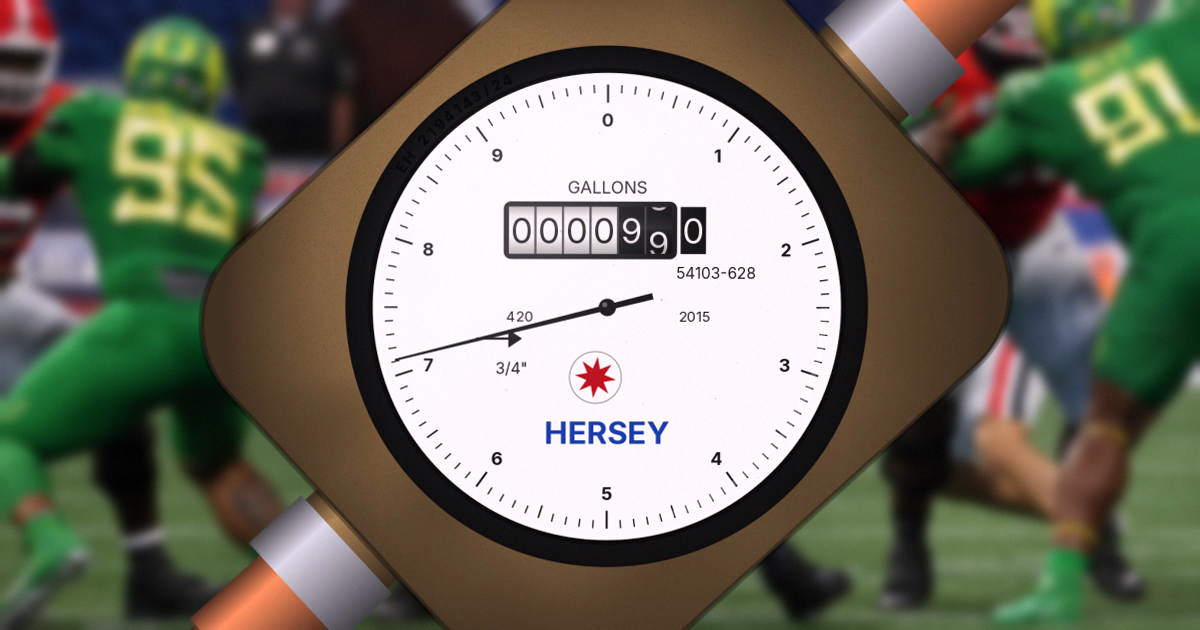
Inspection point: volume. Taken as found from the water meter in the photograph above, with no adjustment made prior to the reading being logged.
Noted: 987.1 gal
